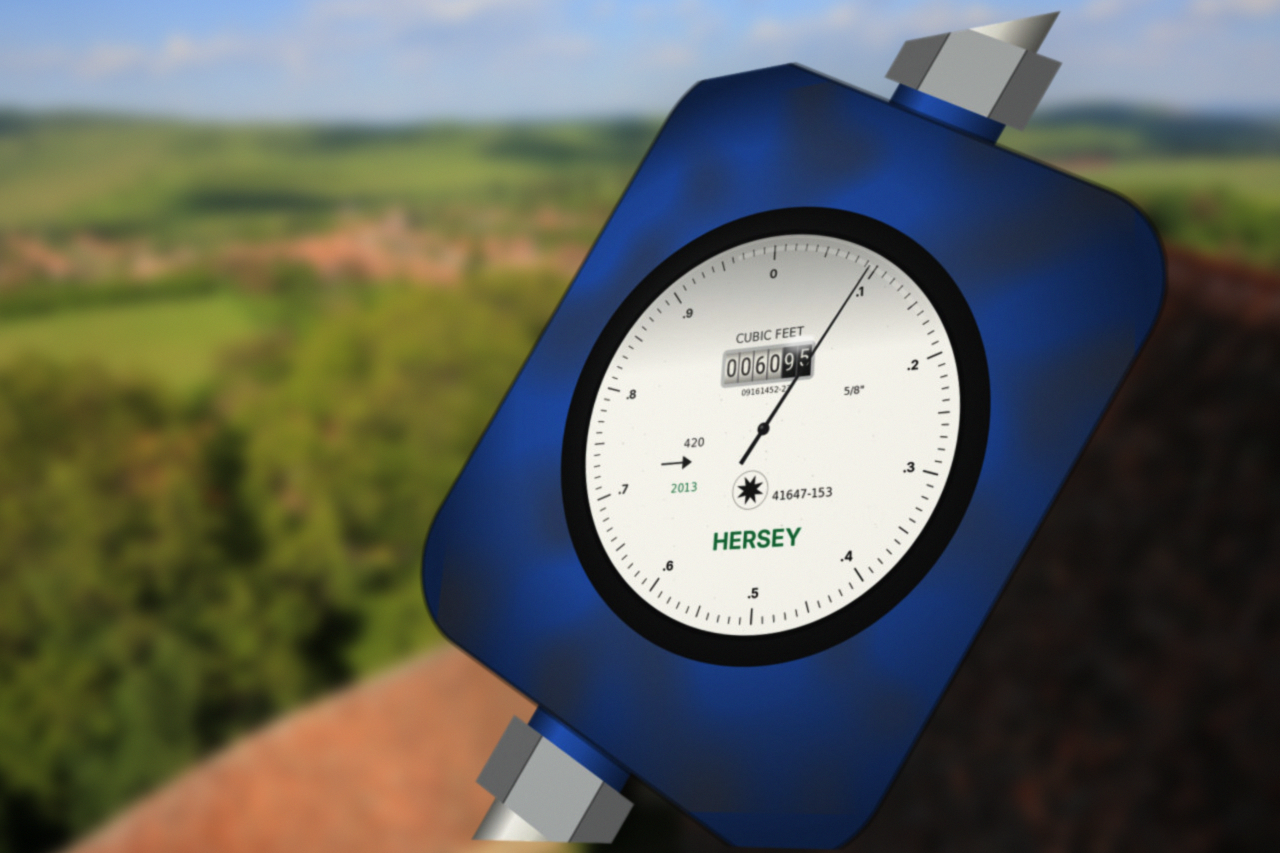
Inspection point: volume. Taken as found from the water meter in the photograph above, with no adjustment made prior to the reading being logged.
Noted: 6095.09 ft³
